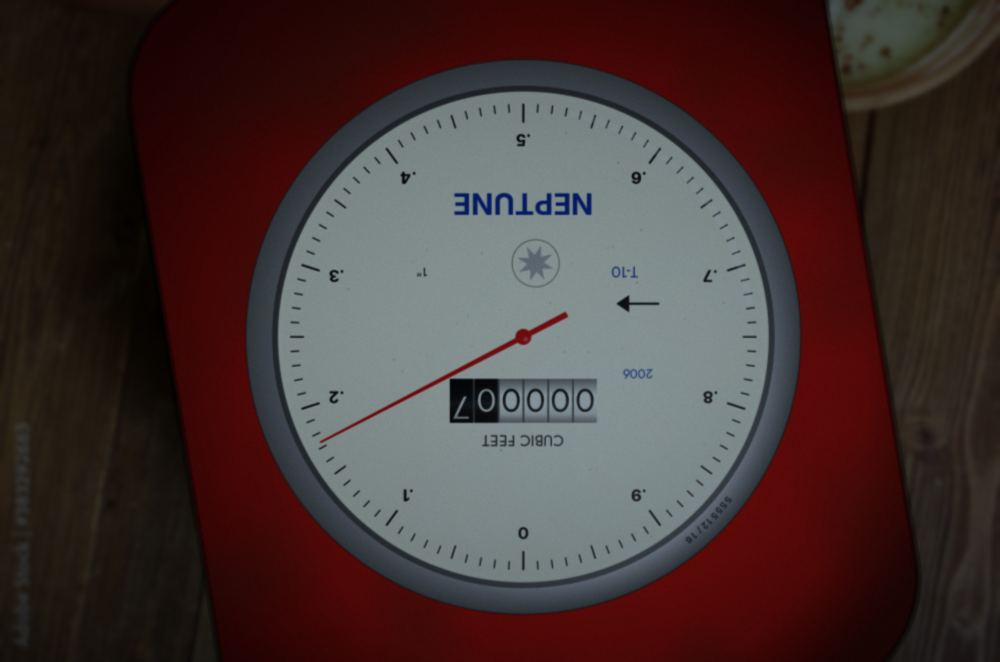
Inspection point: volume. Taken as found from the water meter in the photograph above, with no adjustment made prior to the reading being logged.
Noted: 7.17 ft³
